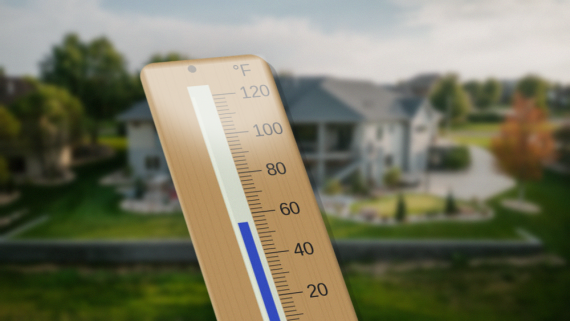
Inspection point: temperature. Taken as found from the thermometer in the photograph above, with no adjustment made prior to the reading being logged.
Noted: 56 °F
